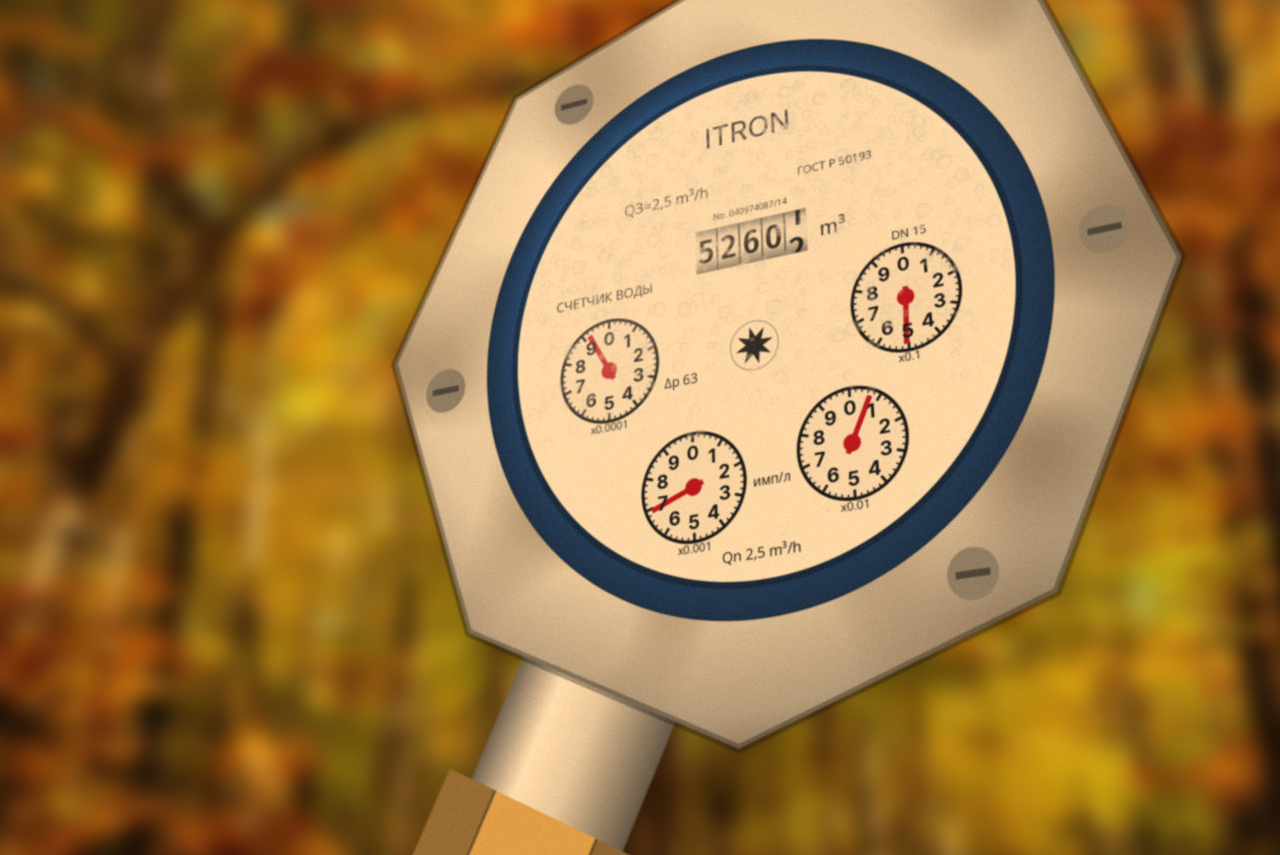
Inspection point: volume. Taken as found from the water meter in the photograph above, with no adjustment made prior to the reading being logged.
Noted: 52601.5069 m³
